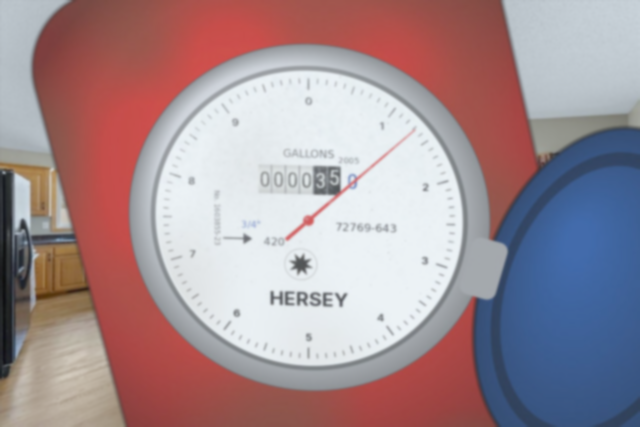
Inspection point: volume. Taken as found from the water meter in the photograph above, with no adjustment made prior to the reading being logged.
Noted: 351.3 gal
